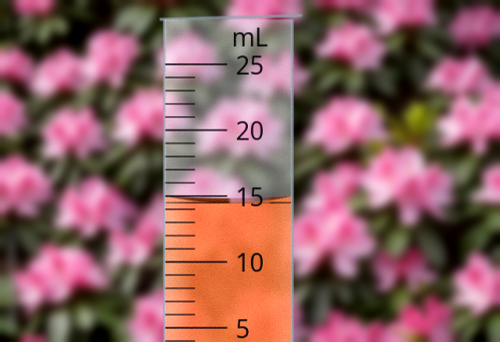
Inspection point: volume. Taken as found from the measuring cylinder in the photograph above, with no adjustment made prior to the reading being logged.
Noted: 14.5 mL
